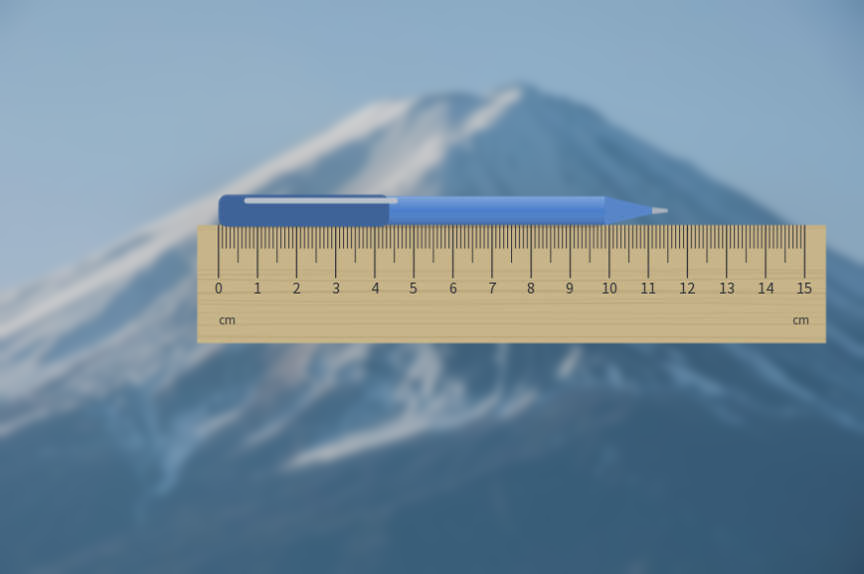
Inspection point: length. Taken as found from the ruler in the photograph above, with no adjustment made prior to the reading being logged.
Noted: 11.5 cm
